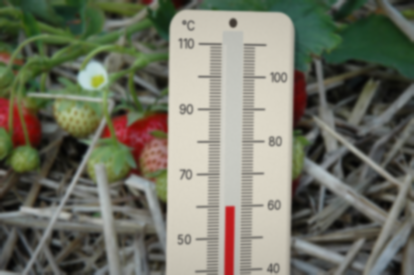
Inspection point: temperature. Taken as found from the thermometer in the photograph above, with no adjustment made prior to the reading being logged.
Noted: 60 °C
